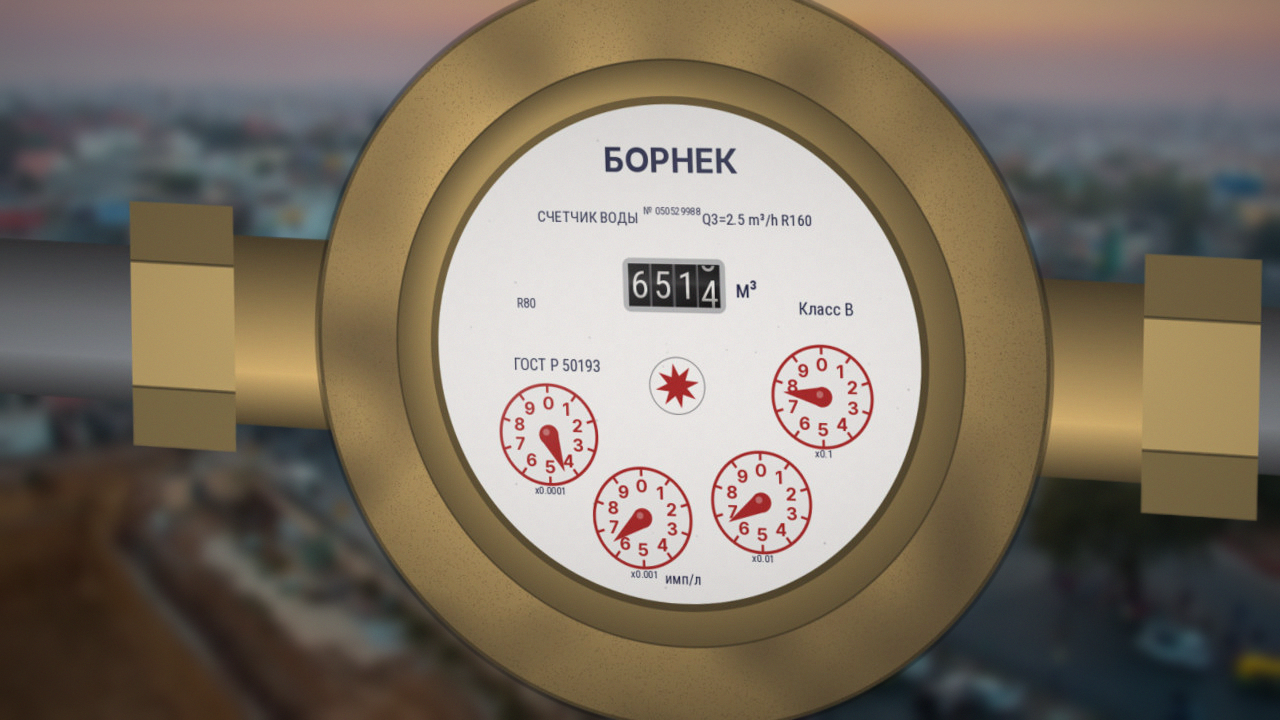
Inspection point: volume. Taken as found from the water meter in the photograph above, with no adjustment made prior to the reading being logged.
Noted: 6513.7664 m³
